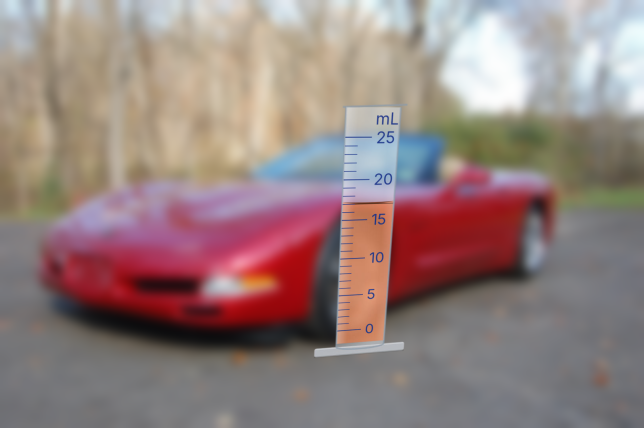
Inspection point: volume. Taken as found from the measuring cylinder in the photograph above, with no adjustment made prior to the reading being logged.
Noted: 17 mL
